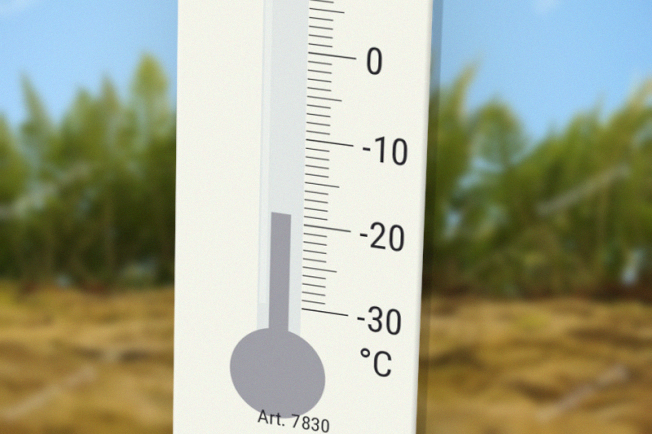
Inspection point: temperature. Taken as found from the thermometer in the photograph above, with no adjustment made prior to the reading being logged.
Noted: -19 °C
